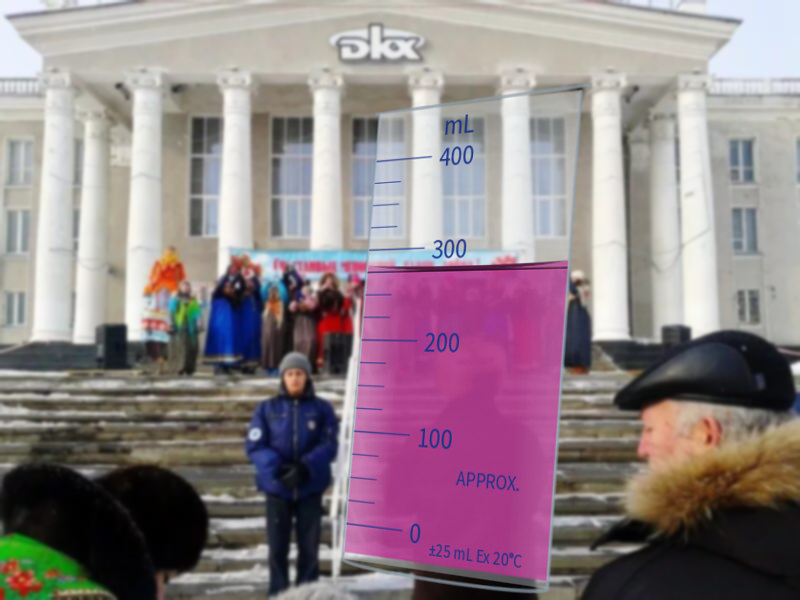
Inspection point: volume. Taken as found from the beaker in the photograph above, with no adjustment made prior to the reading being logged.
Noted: 275 mL
